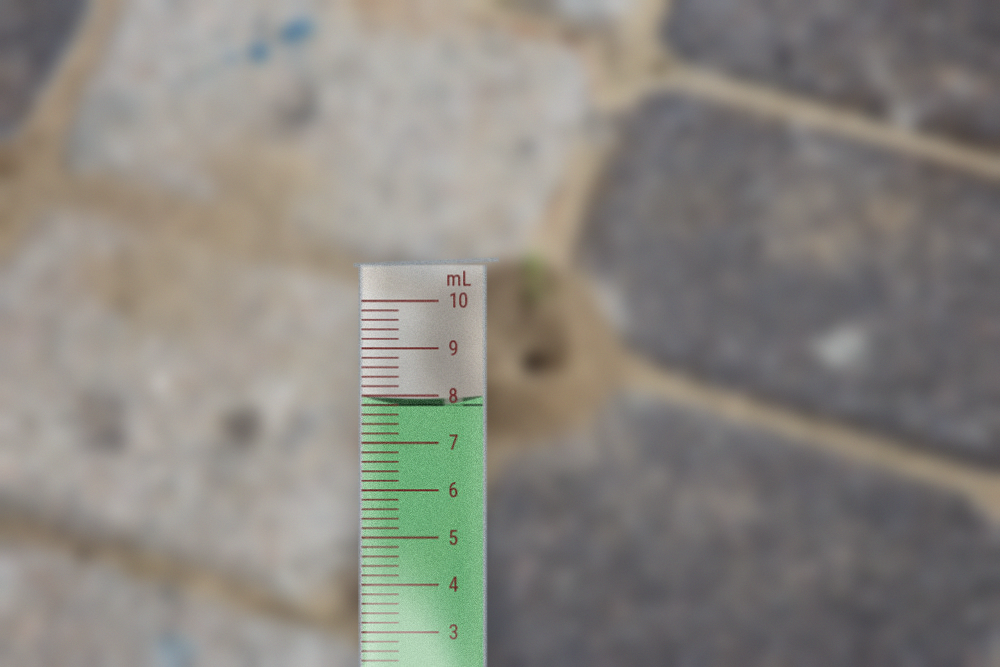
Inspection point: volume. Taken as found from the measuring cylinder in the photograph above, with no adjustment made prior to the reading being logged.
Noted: 7.8 mL
